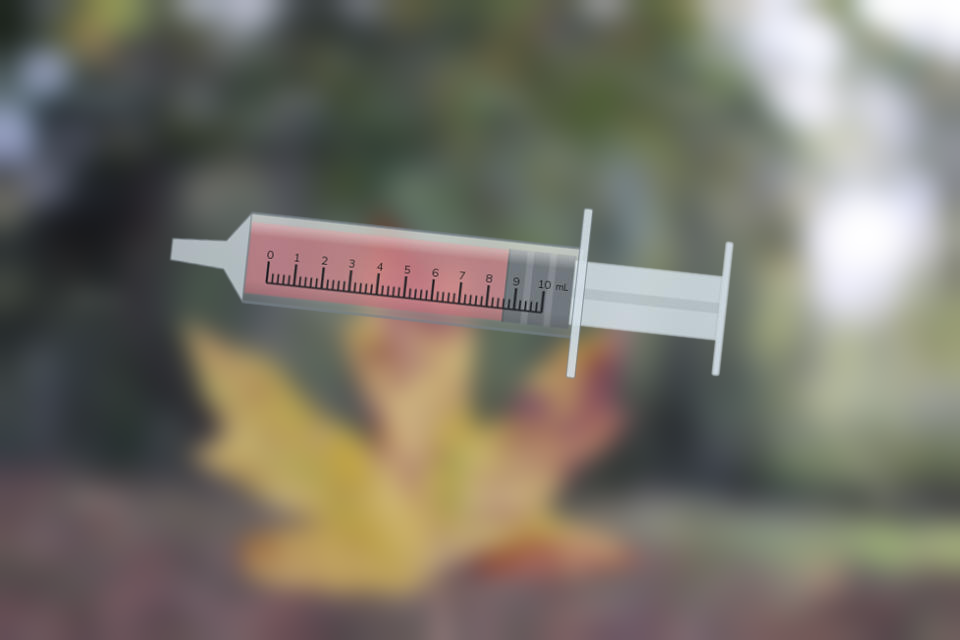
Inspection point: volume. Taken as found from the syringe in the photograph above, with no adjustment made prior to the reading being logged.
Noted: 8.6 mL
